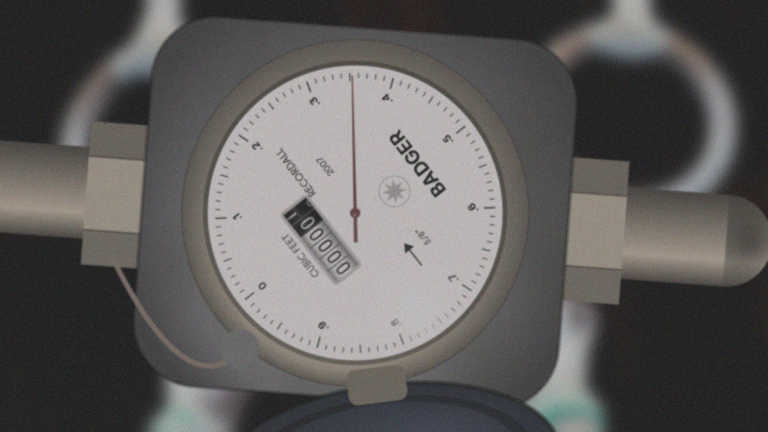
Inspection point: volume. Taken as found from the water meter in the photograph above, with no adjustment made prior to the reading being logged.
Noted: 1.35 ft³
